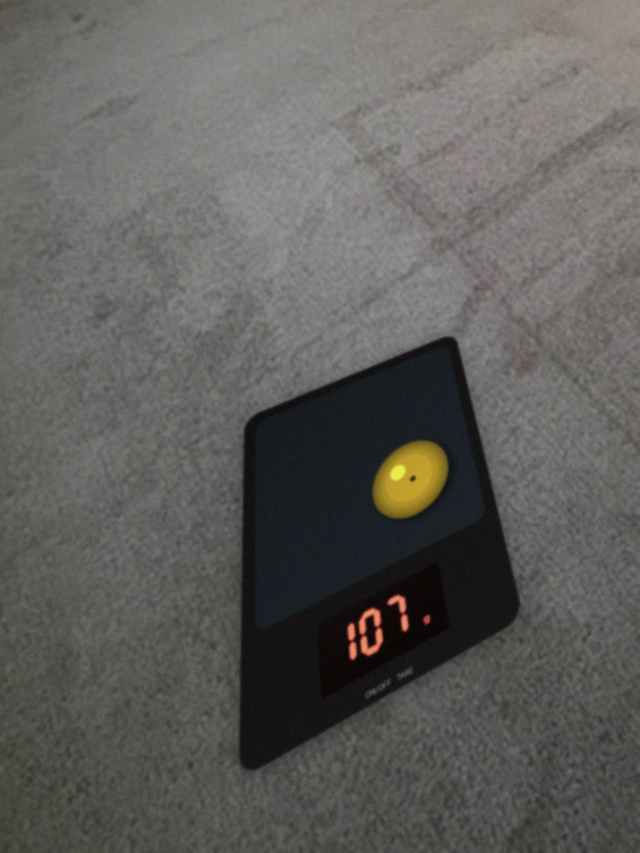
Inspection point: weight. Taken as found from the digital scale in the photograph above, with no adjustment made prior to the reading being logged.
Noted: 107 g
